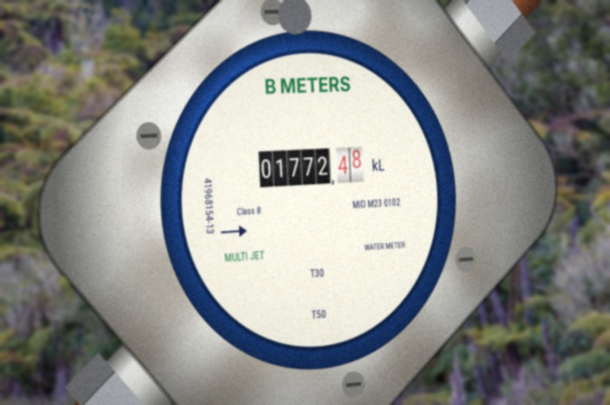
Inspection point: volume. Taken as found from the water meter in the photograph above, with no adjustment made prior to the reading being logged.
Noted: 1772.48 kL
